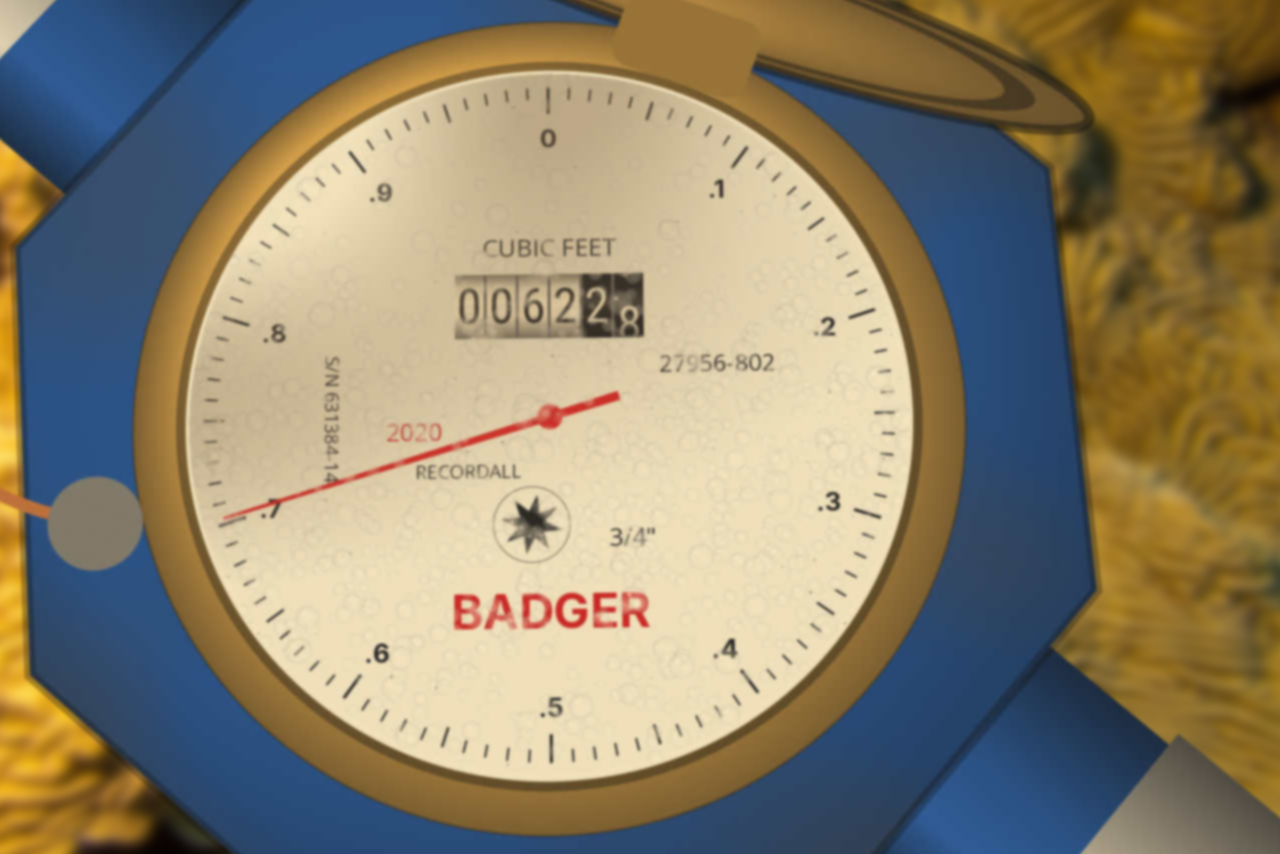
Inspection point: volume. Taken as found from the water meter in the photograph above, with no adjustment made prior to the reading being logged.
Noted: 6227.70 ft³
